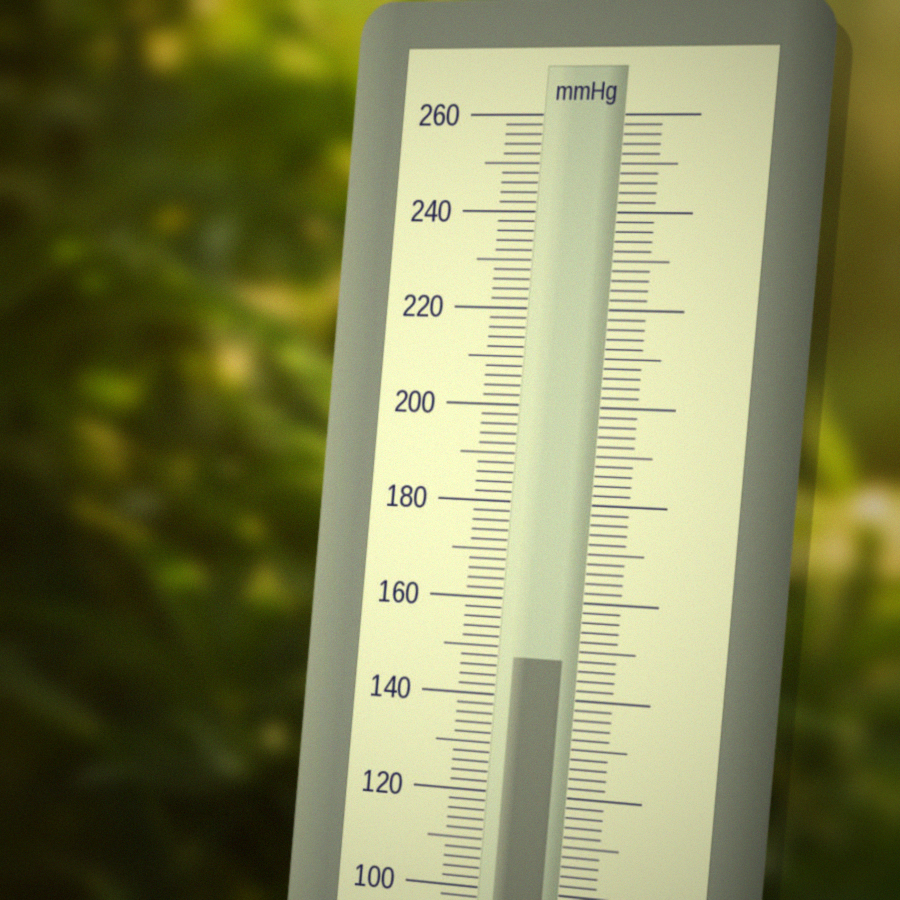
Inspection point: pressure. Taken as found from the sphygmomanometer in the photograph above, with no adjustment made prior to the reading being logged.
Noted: 148 mmHg
